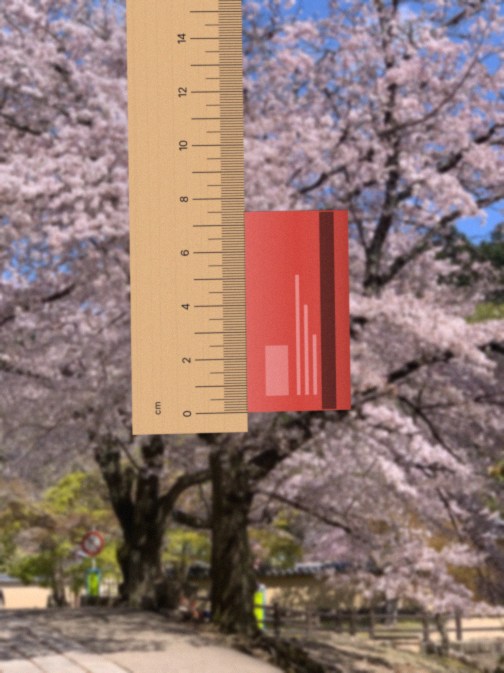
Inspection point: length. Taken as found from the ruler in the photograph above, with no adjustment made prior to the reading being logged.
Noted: 7.5 cm
